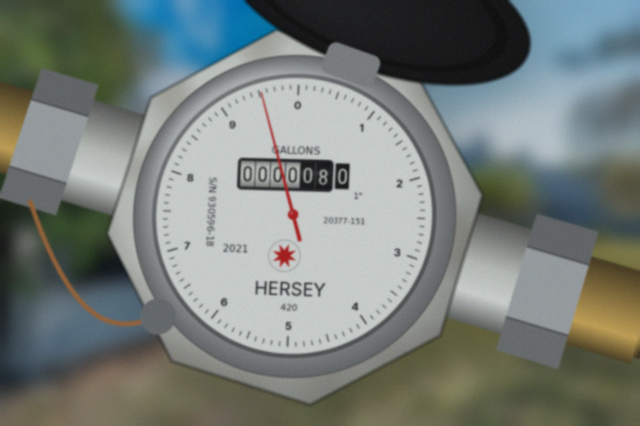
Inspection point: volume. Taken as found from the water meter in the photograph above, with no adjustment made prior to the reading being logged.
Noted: 79.5 gal
